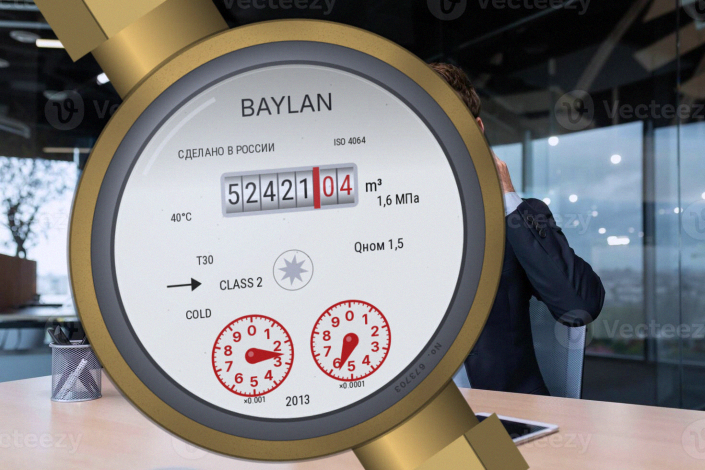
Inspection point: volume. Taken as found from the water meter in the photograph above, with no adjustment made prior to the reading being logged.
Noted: 52421.0425 m³
